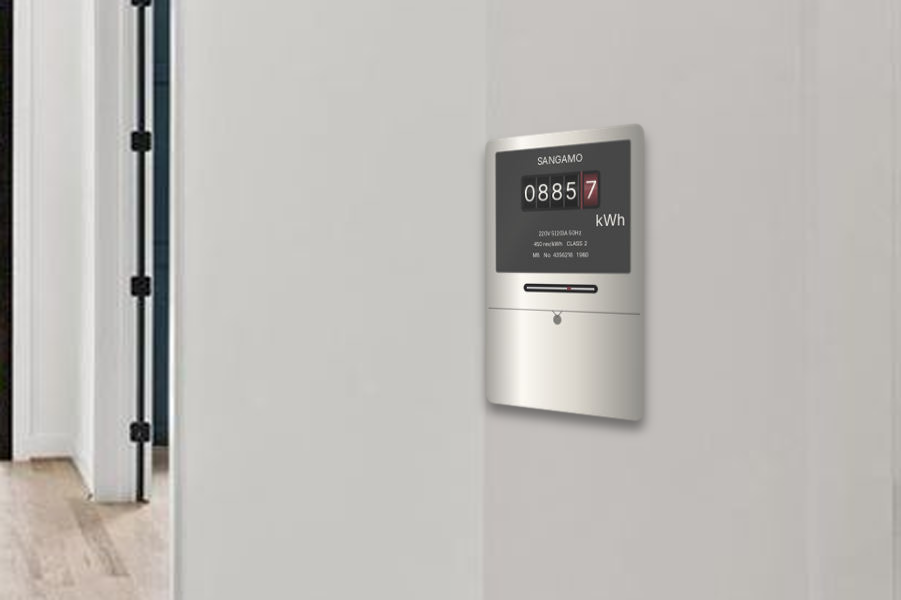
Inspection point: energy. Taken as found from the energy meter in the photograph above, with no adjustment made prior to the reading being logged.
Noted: 885.7 kWh
